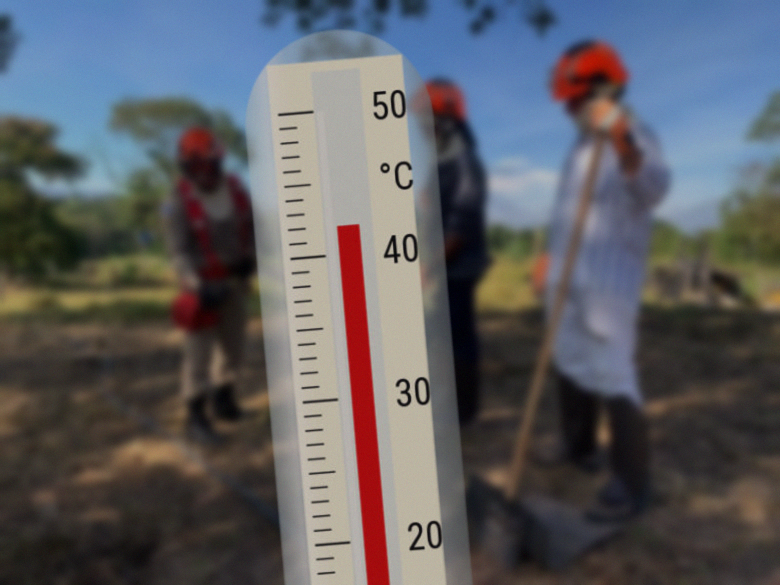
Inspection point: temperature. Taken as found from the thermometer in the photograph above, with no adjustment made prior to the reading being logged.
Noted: 42 °C
